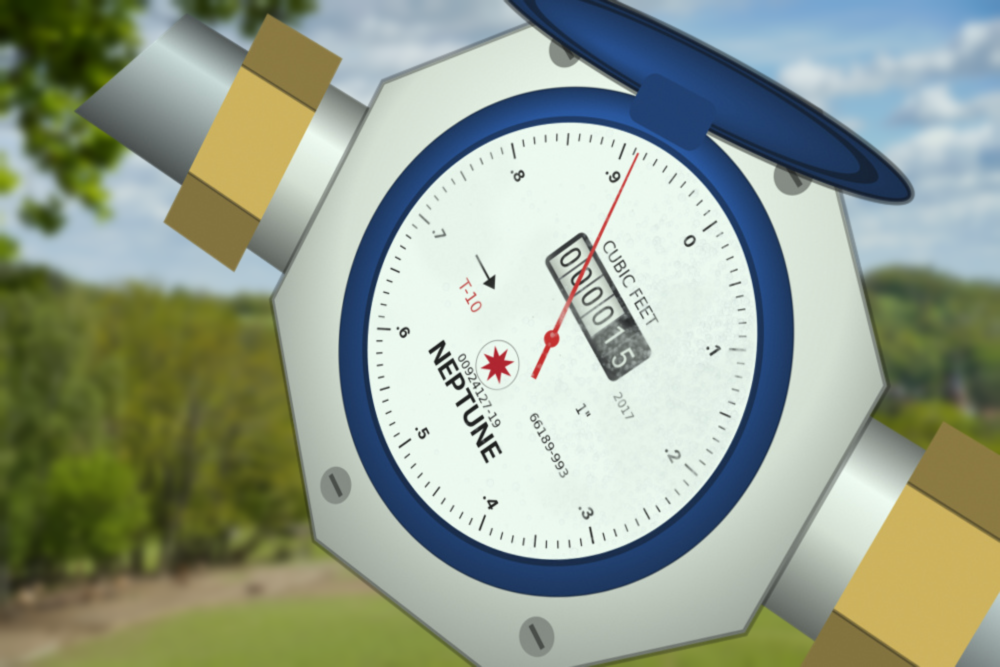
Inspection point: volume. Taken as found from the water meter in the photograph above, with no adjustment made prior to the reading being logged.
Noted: 14.91 ft³
